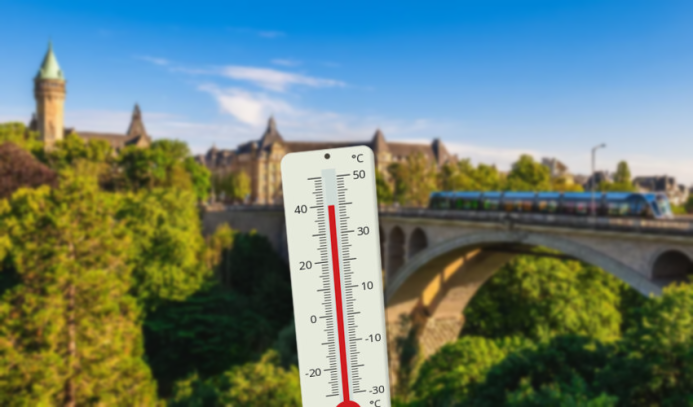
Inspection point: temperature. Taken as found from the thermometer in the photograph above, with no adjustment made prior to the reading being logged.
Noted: 40 °C
